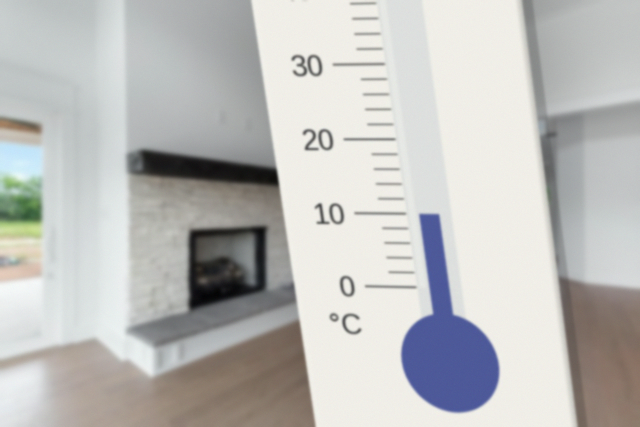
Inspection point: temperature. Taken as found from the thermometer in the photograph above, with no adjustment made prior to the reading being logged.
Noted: 10 °C
